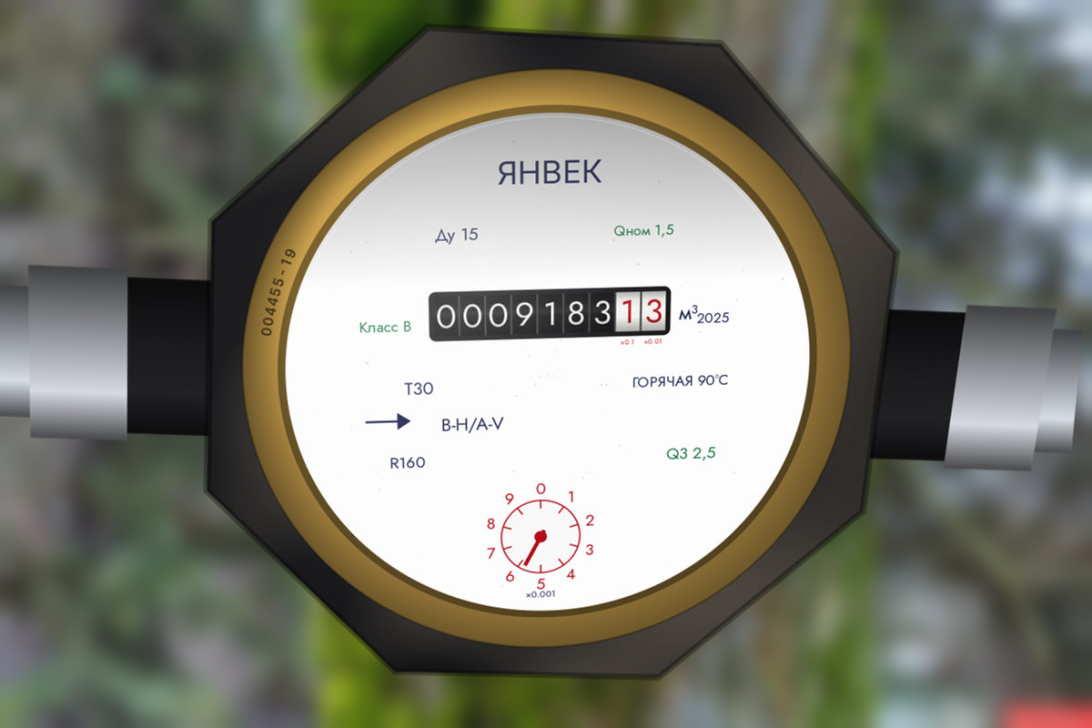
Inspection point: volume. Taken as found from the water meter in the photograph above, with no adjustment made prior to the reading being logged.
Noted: 9183.135 m³
